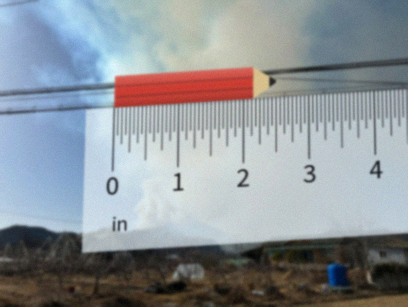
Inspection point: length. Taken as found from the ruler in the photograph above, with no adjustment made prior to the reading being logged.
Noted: 2.5 in
